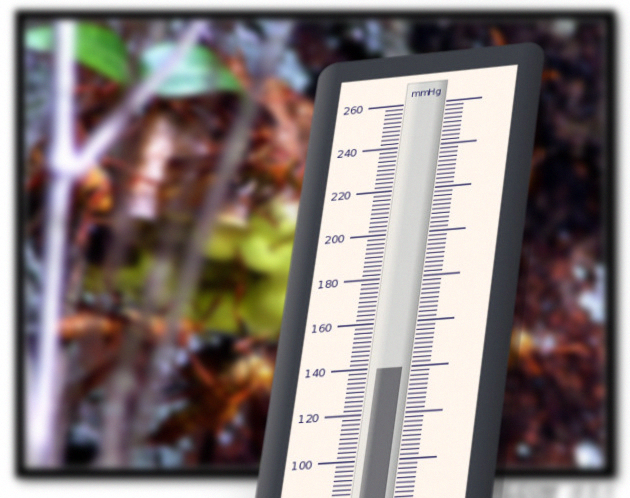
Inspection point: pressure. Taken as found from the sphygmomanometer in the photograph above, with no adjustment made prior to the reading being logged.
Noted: 140 mmHg
